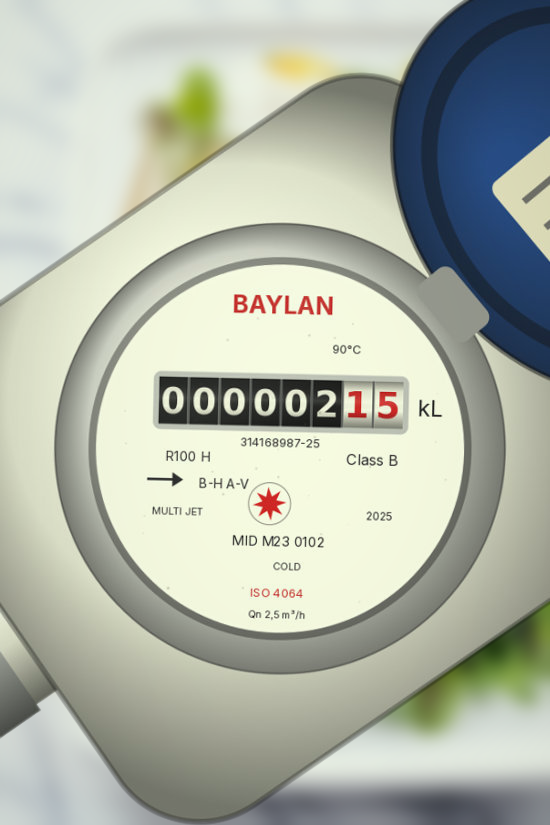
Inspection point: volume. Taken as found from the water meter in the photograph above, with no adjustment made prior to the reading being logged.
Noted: 2.15 kL
